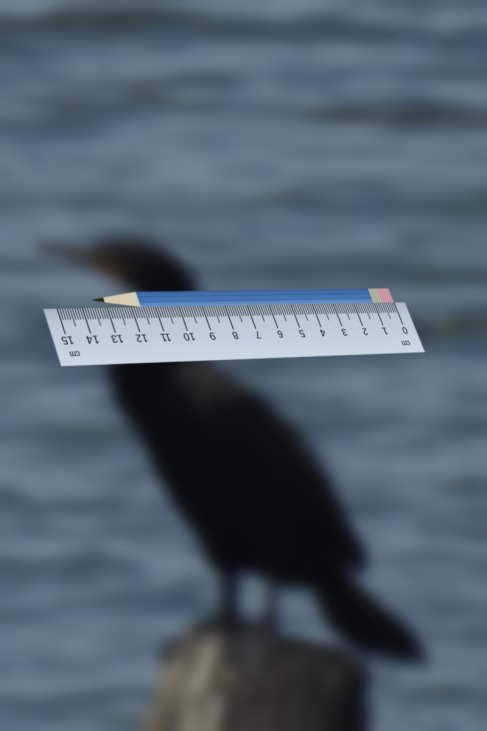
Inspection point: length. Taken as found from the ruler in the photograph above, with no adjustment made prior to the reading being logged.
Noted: 13.5 cm
